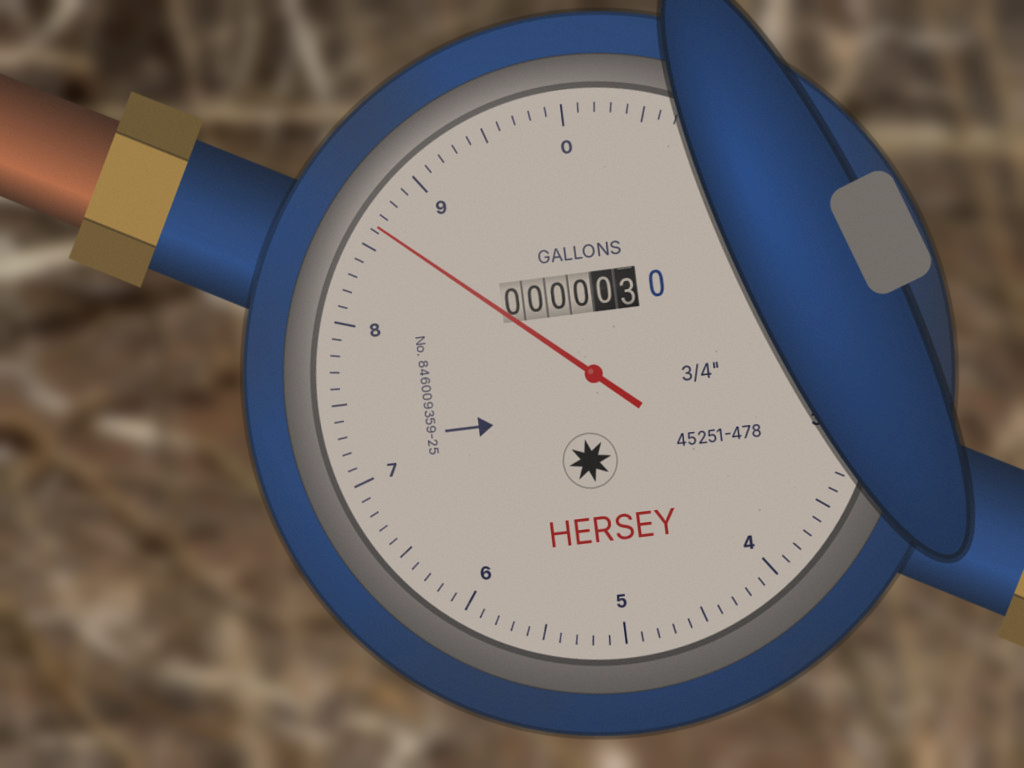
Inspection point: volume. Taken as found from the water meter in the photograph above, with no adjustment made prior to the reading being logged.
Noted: 28.6 gal
